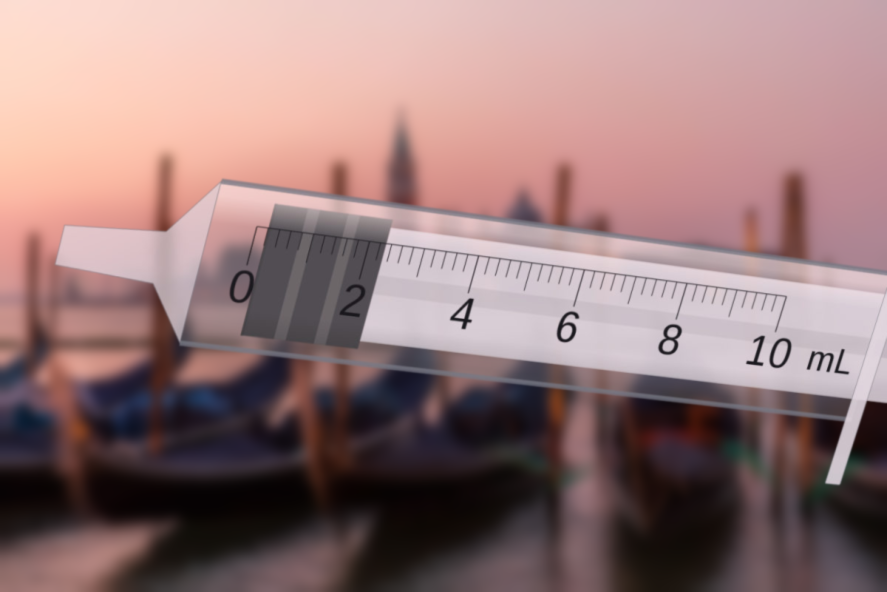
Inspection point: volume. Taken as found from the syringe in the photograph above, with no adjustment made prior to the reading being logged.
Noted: 0.2 mL
